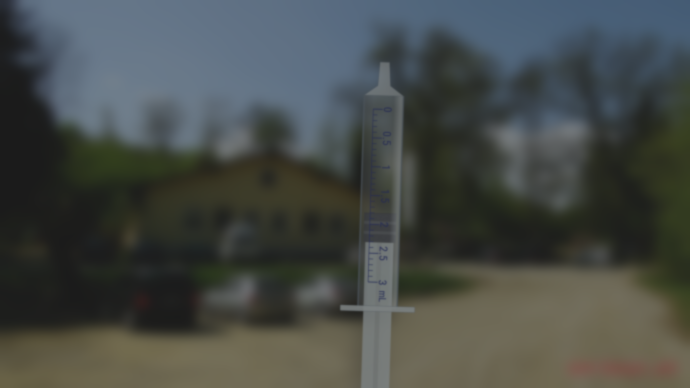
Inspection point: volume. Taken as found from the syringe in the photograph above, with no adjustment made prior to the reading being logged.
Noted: 1.8 mL
